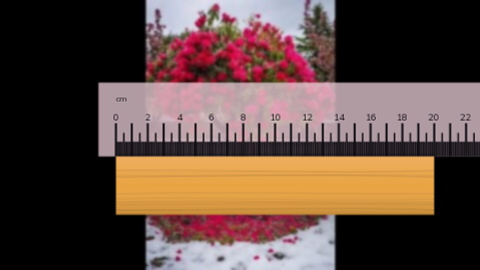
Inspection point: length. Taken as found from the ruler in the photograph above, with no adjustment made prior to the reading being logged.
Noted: 20 cm
